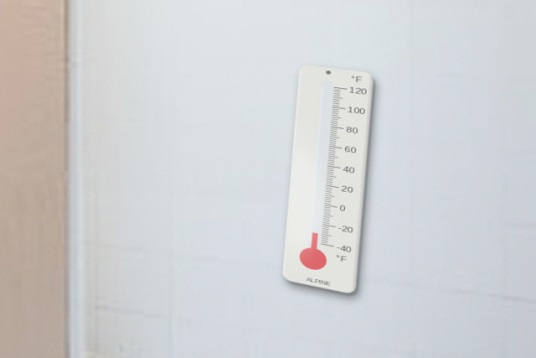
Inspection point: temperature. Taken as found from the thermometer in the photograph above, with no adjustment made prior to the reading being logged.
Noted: -30 °F
